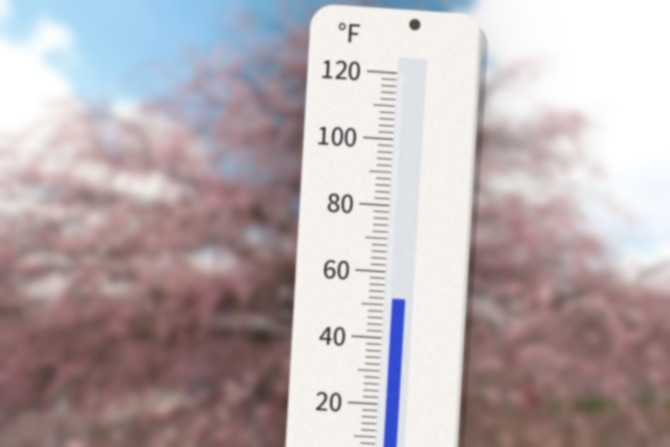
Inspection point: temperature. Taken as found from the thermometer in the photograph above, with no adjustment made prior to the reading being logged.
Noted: 52 °F
